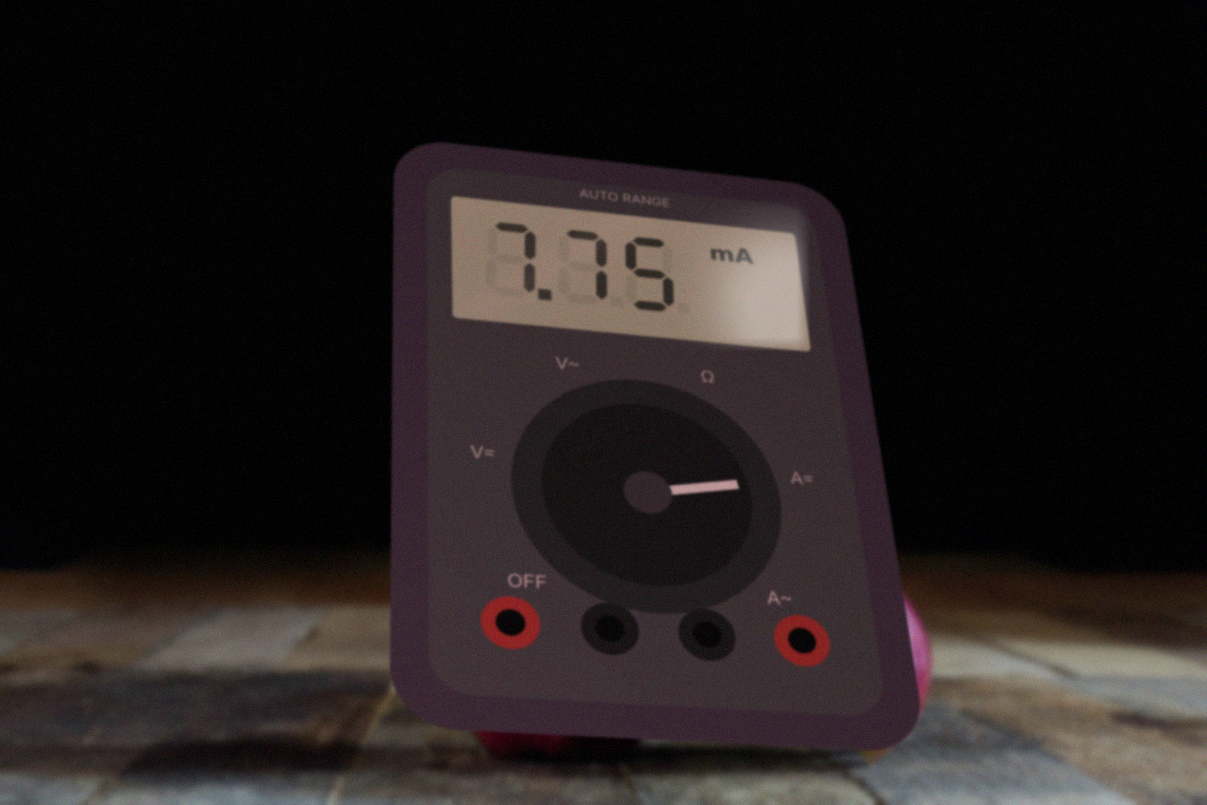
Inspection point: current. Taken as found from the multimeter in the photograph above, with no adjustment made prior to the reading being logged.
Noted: 7.75 mA
